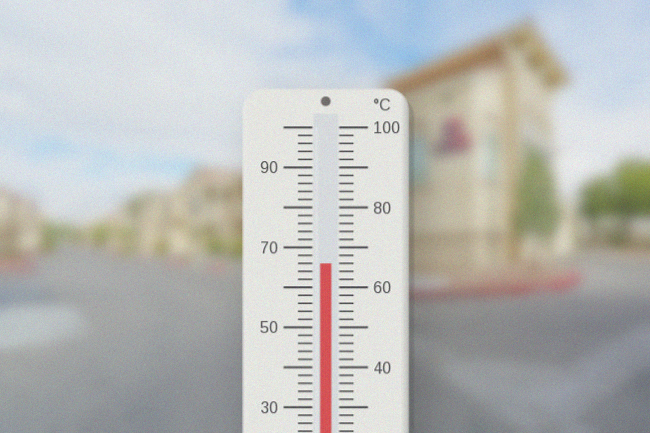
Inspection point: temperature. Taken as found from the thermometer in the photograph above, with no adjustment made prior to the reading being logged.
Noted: 66 °C
